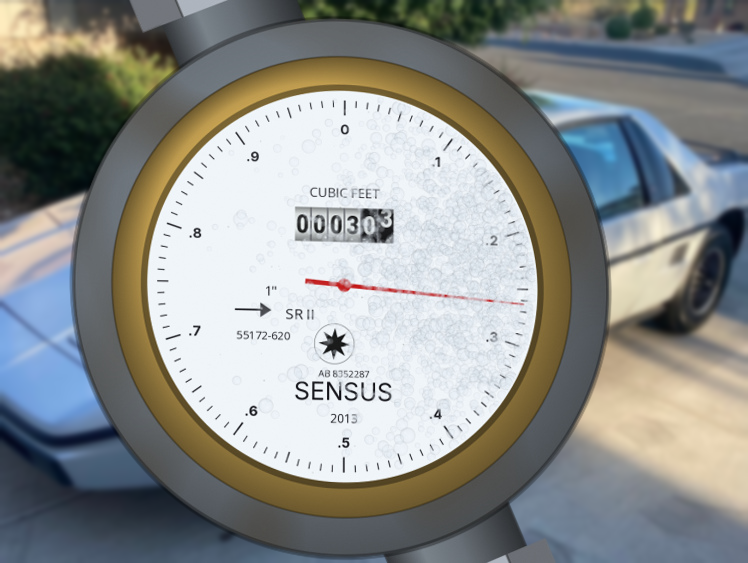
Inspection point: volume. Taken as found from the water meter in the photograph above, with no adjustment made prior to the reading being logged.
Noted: 303.26 ft³
